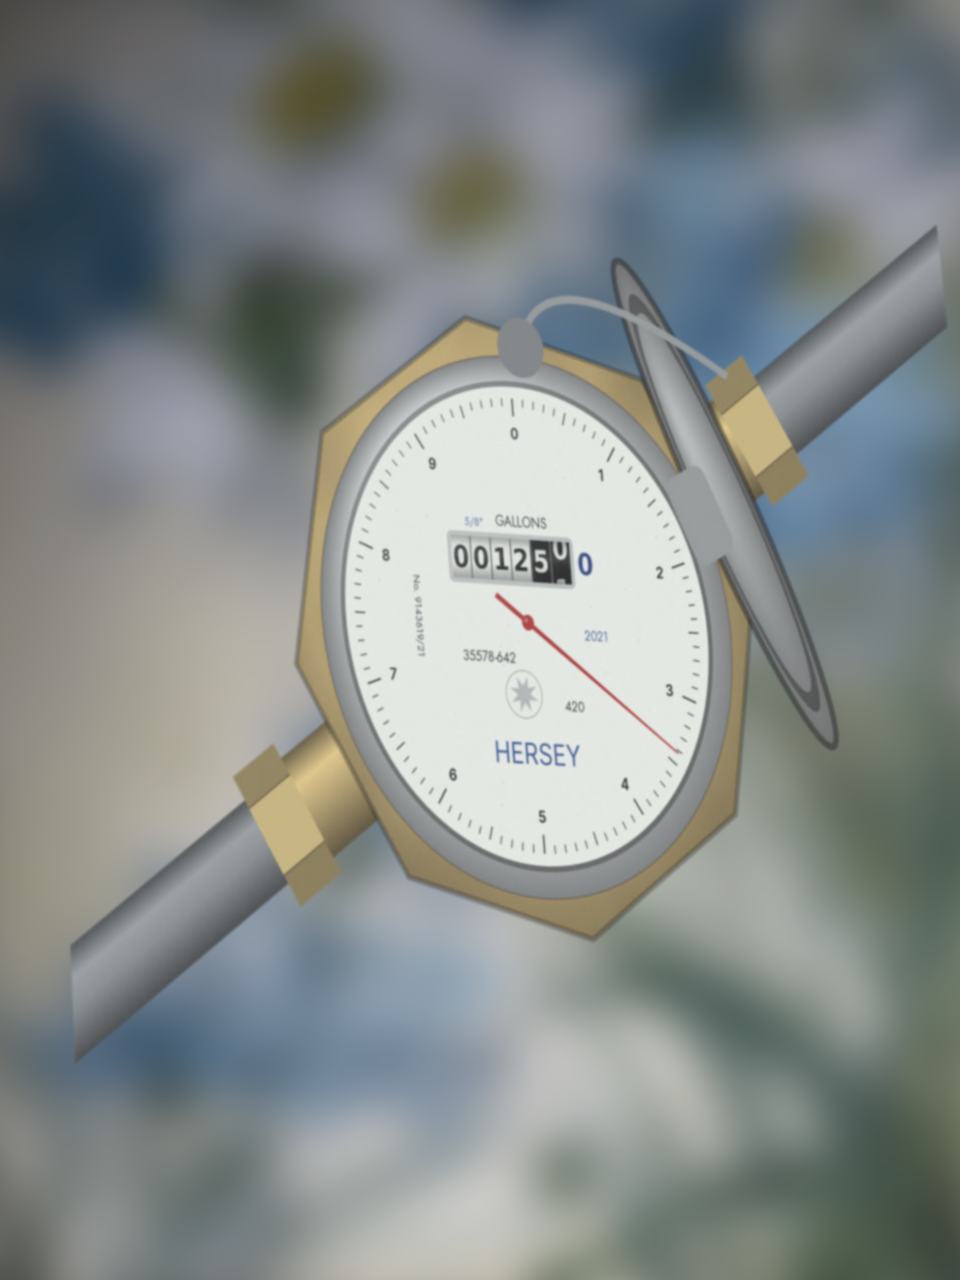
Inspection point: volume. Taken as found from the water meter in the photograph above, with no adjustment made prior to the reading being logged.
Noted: 12503.4 gal
